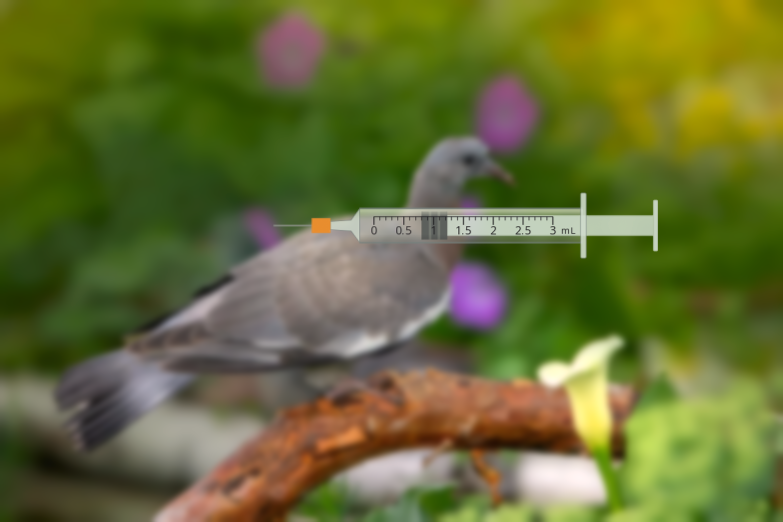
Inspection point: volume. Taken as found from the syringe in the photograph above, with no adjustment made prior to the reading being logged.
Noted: 0.8 mL
